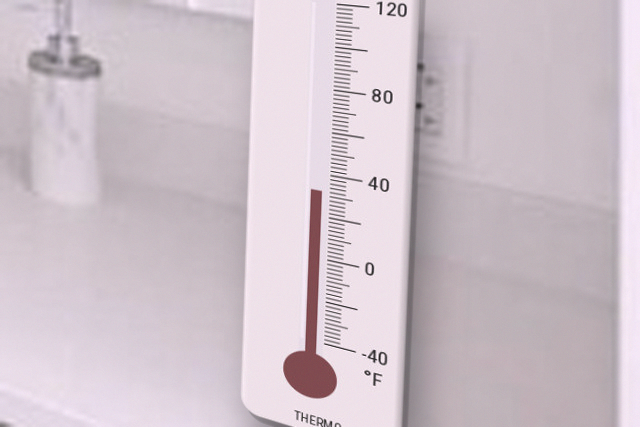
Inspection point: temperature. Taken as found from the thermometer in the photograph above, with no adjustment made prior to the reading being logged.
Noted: 32 °F
